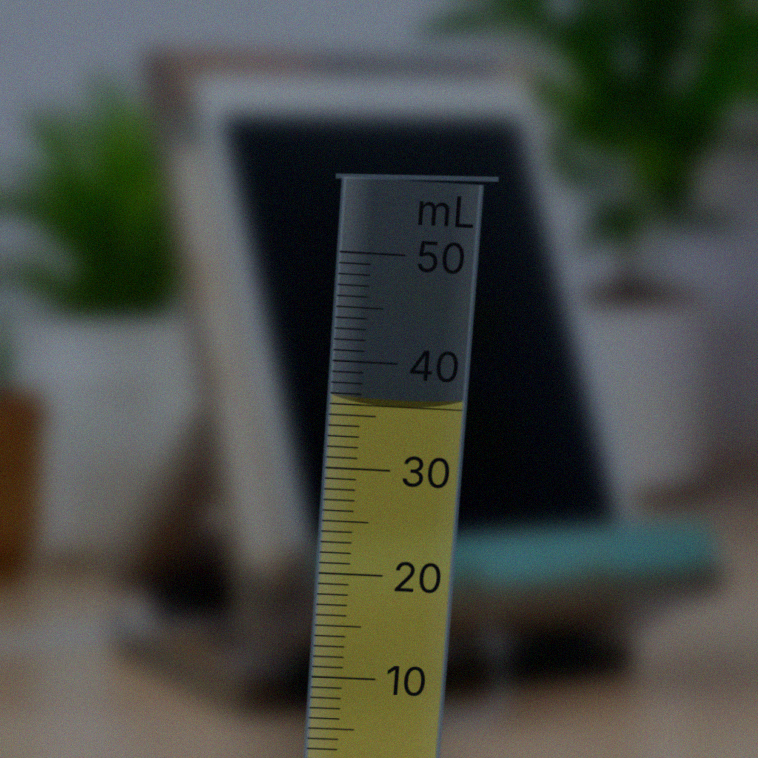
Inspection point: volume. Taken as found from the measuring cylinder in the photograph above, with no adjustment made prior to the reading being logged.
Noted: 36 mL
